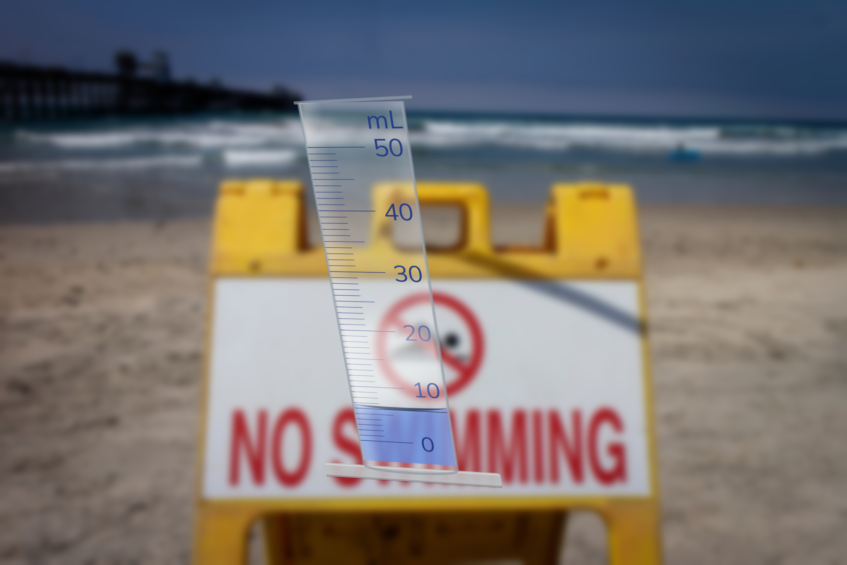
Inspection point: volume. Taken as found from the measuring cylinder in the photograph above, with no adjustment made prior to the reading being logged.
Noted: 6 mL
